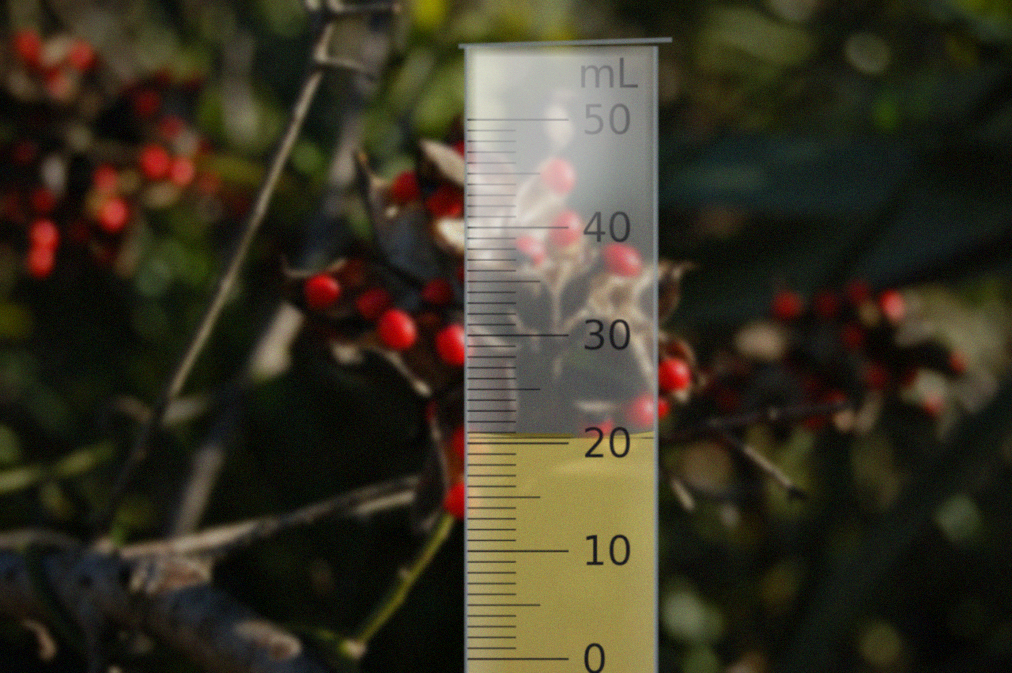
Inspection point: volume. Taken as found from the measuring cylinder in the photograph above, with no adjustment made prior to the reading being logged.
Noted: 20.5 mL
